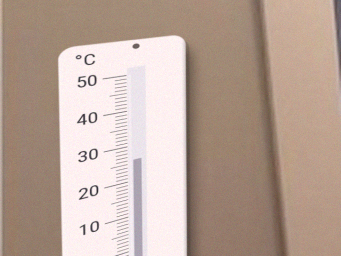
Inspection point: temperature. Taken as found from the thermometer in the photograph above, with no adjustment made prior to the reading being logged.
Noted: 26 °C
